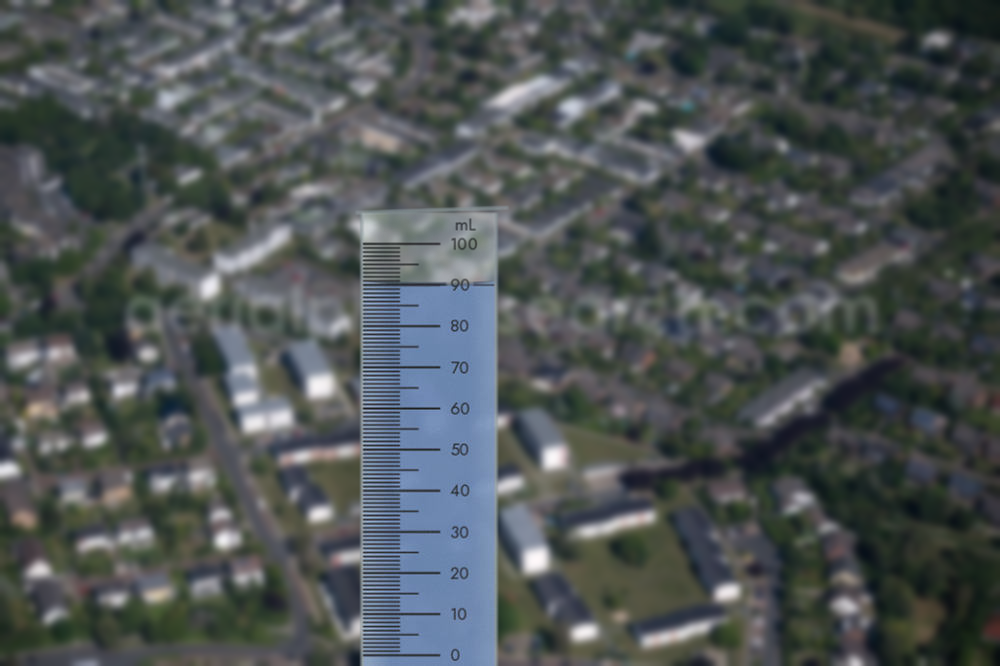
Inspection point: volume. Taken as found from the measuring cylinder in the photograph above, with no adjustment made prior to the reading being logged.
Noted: 90 mL
